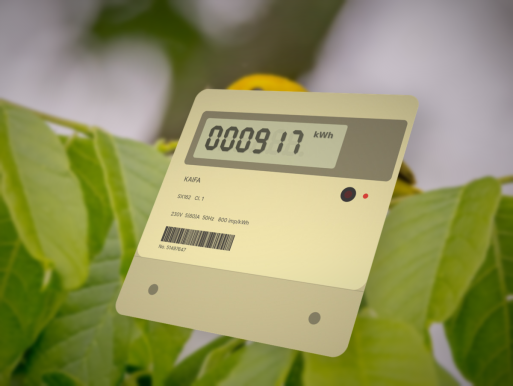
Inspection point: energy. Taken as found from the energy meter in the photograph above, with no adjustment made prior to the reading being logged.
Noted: 917 kWh
